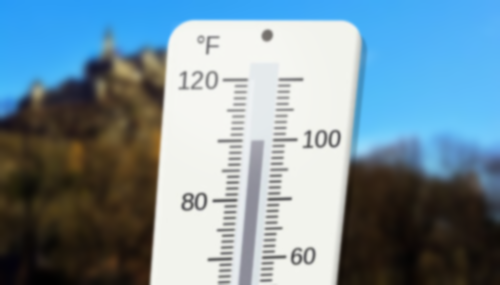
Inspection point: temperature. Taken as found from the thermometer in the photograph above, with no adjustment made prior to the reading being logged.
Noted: 100 °F
